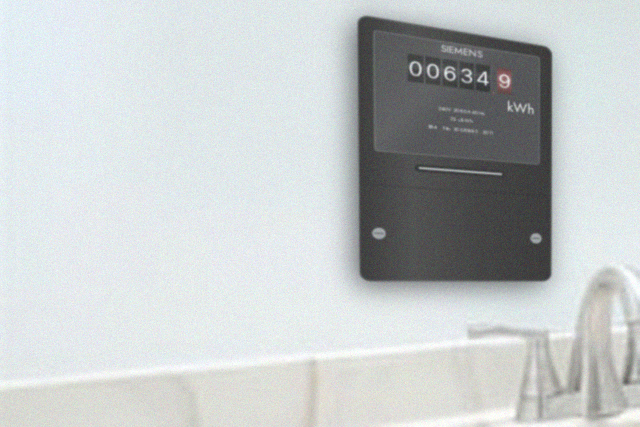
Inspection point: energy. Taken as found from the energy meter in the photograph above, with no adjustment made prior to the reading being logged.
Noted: 634.9 kWh
